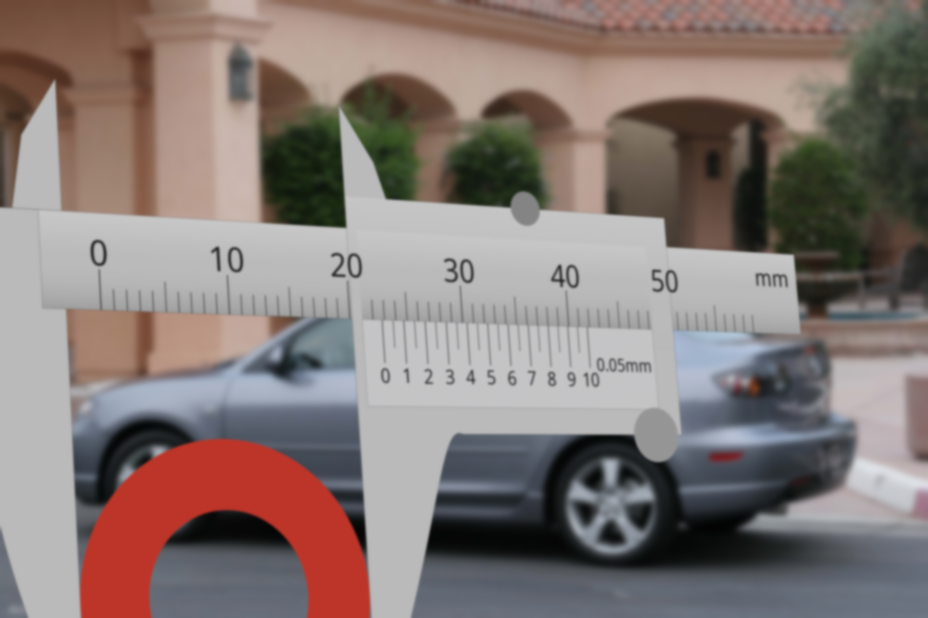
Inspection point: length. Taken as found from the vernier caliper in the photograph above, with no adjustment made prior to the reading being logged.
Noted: 22.8 mm
